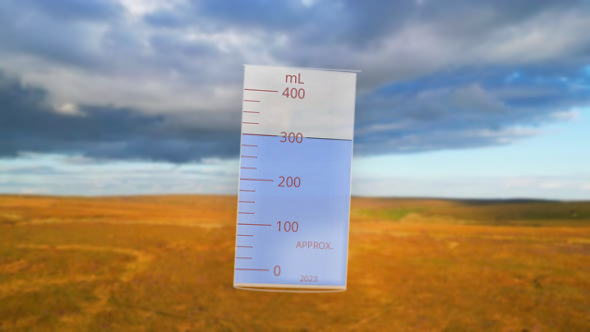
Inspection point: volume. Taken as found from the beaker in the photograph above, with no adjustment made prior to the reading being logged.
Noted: 300 mL
